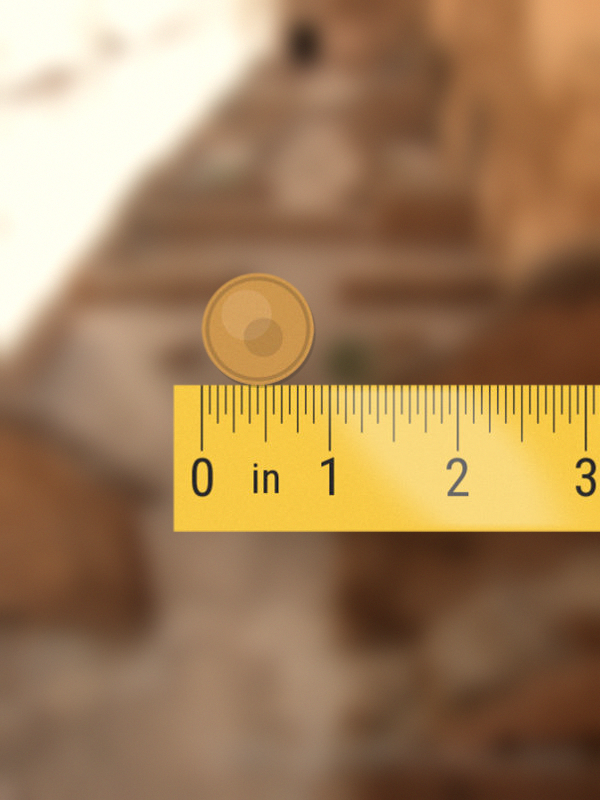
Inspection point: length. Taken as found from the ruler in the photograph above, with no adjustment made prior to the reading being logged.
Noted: 0.875 in
